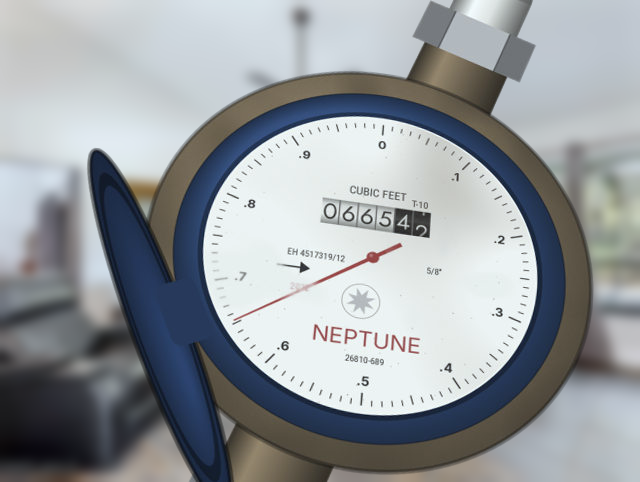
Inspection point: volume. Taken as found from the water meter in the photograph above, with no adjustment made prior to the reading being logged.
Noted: 66541.65 ft³
